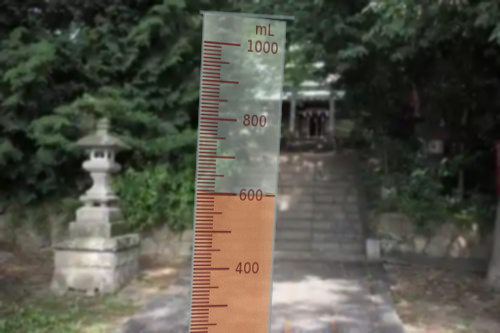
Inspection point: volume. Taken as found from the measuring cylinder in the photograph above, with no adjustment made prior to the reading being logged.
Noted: 600 mL
